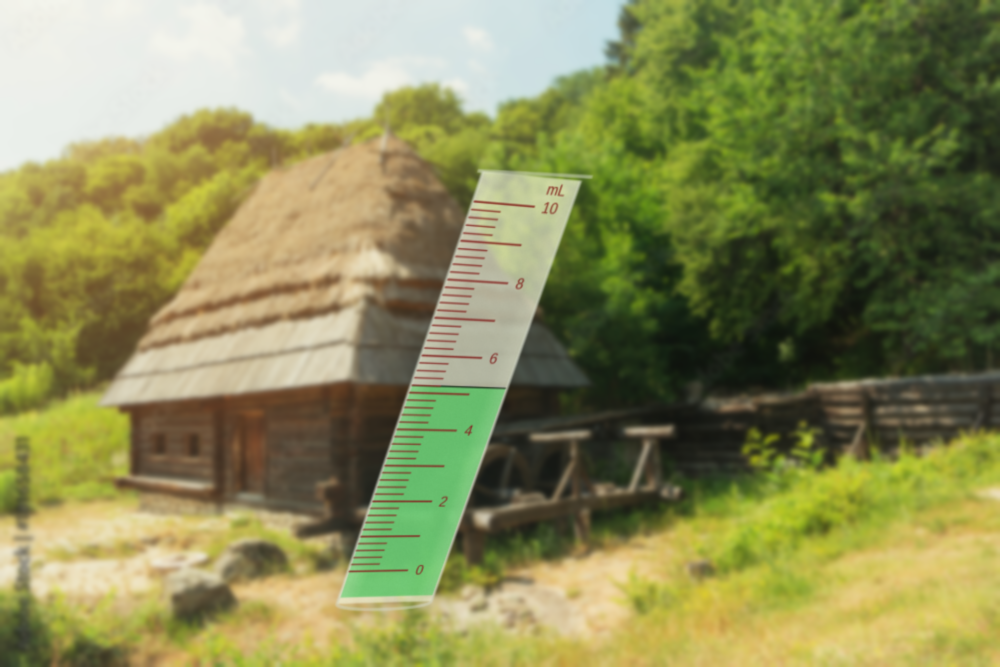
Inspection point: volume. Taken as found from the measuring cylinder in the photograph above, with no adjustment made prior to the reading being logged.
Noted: 5.2 mL
